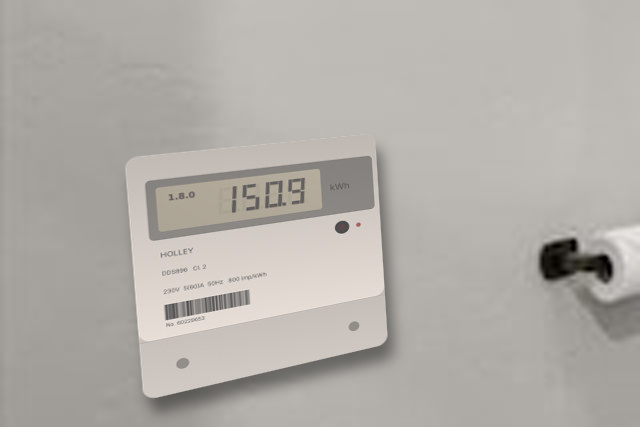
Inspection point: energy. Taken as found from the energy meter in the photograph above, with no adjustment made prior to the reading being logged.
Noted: 150.9 kWh
